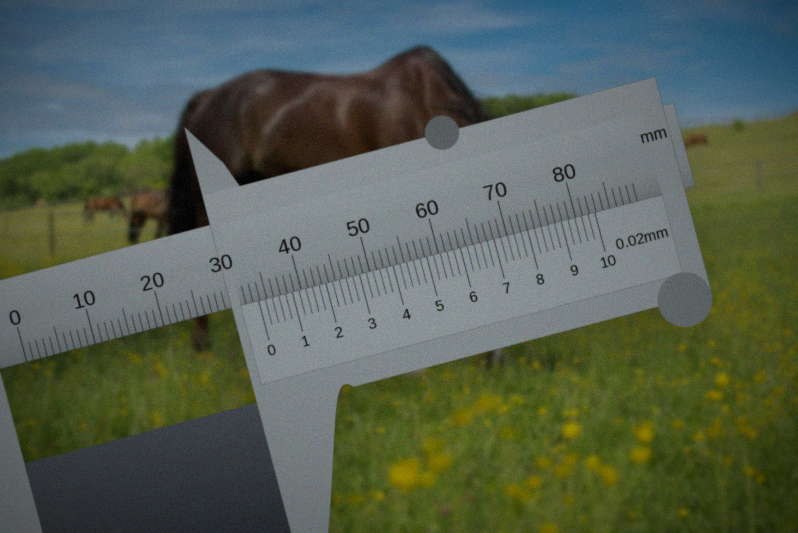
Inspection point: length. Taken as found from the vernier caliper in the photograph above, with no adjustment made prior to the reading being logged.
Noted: 33.8 mm
